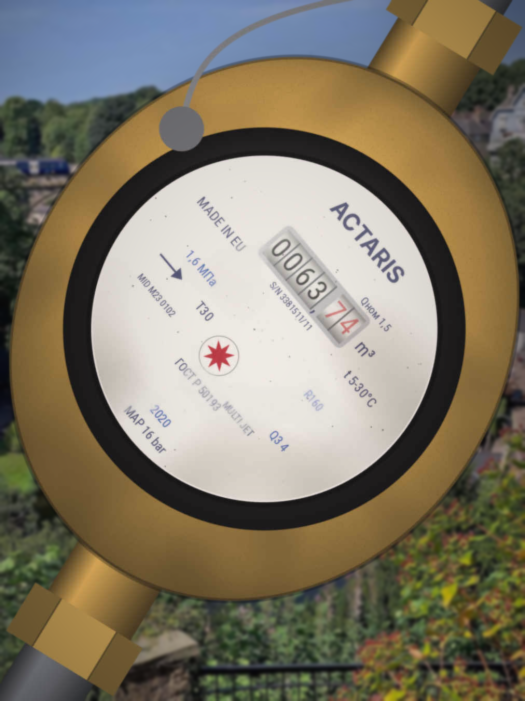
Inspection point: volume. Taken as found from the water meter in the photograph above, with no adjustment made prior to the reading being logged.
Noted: 63.74 m³
